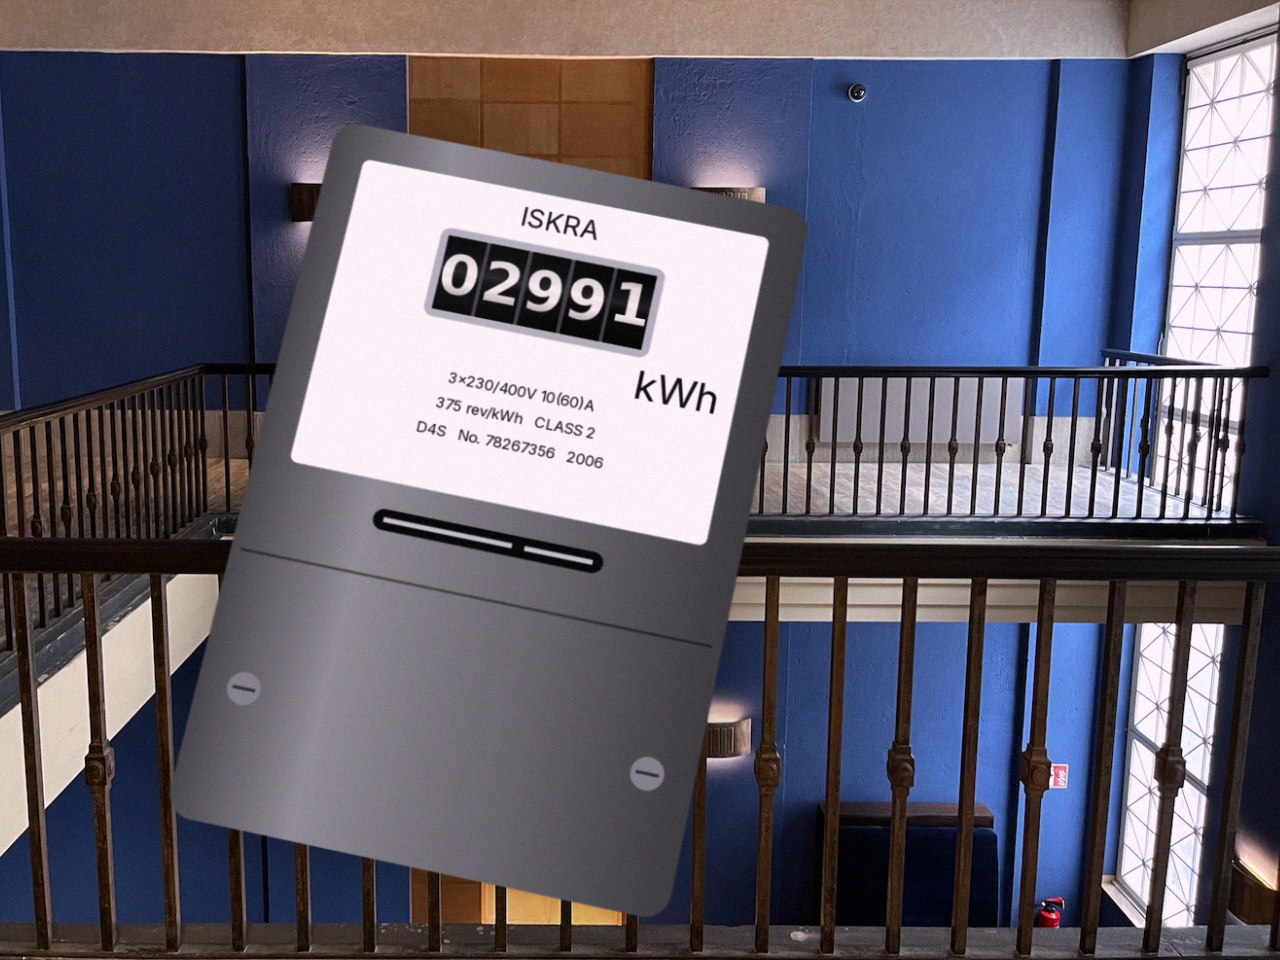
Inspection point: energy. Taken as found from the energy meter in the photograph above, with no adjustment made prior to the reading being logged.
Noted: 2991 kWh
